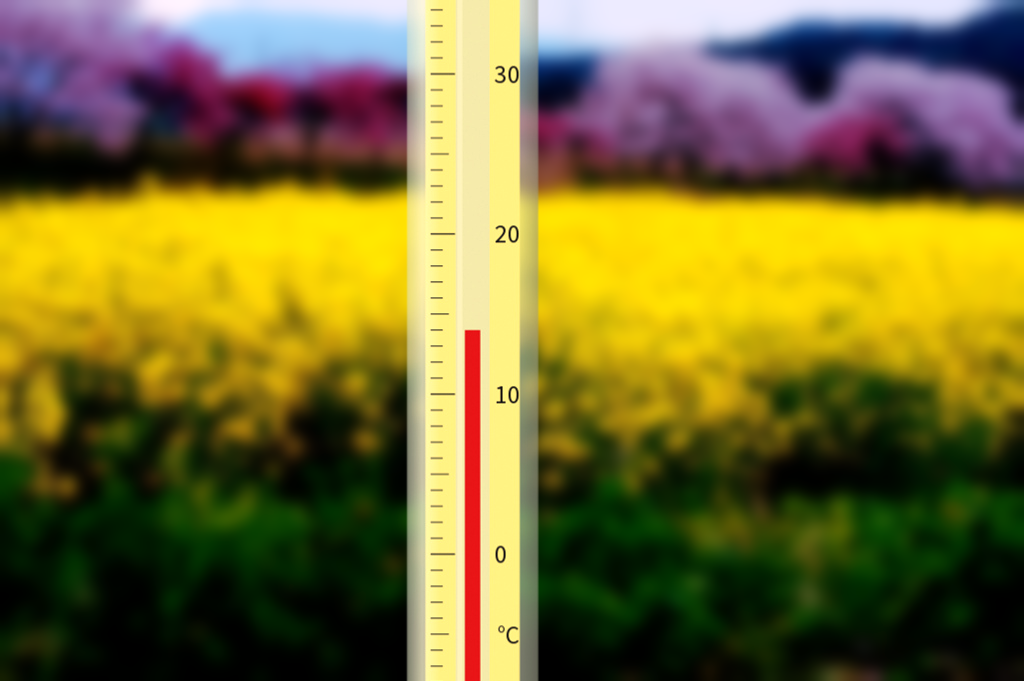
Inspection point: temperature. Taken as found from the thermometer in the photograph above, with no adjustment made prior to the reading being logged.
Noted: 14 °C
